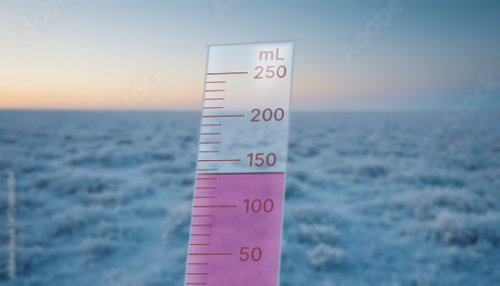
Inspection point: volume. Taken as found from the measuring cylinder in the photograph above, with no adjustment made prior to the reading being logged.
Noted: 135 mL
